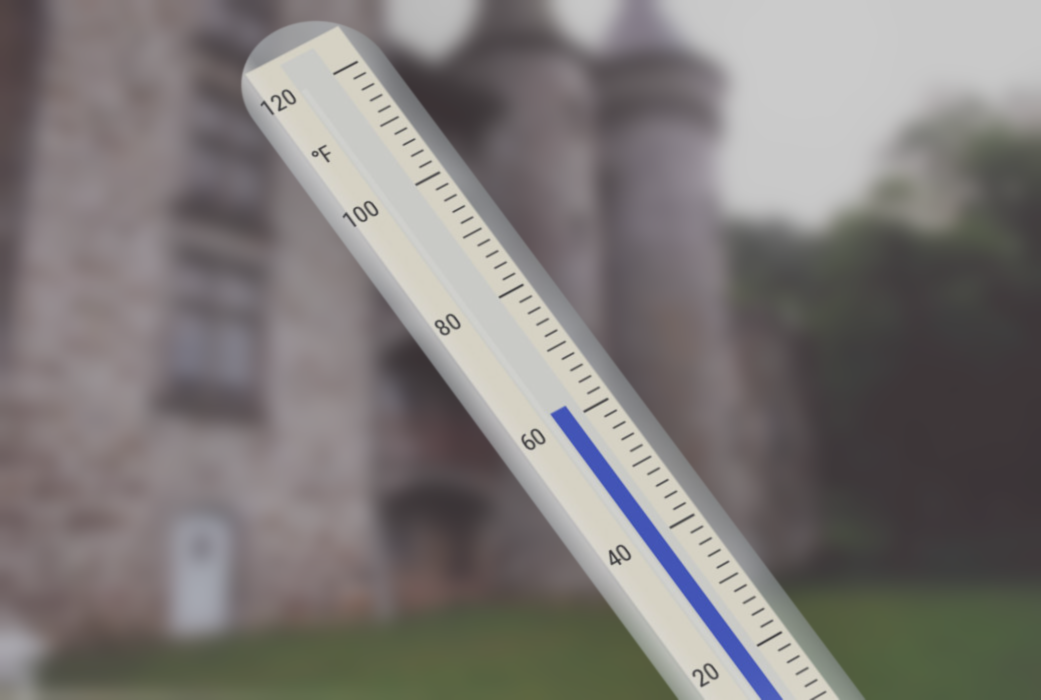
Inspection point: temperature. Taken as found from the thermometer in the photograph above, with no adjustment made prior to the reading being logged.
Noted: 62 °F
